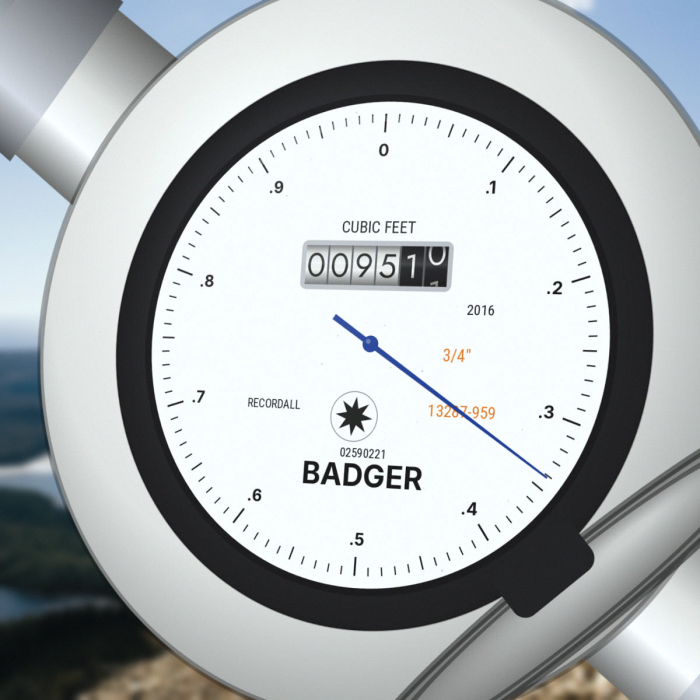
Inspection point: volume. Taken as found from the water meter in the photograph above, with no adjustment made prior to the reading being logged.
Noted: 9510.34 ft³
